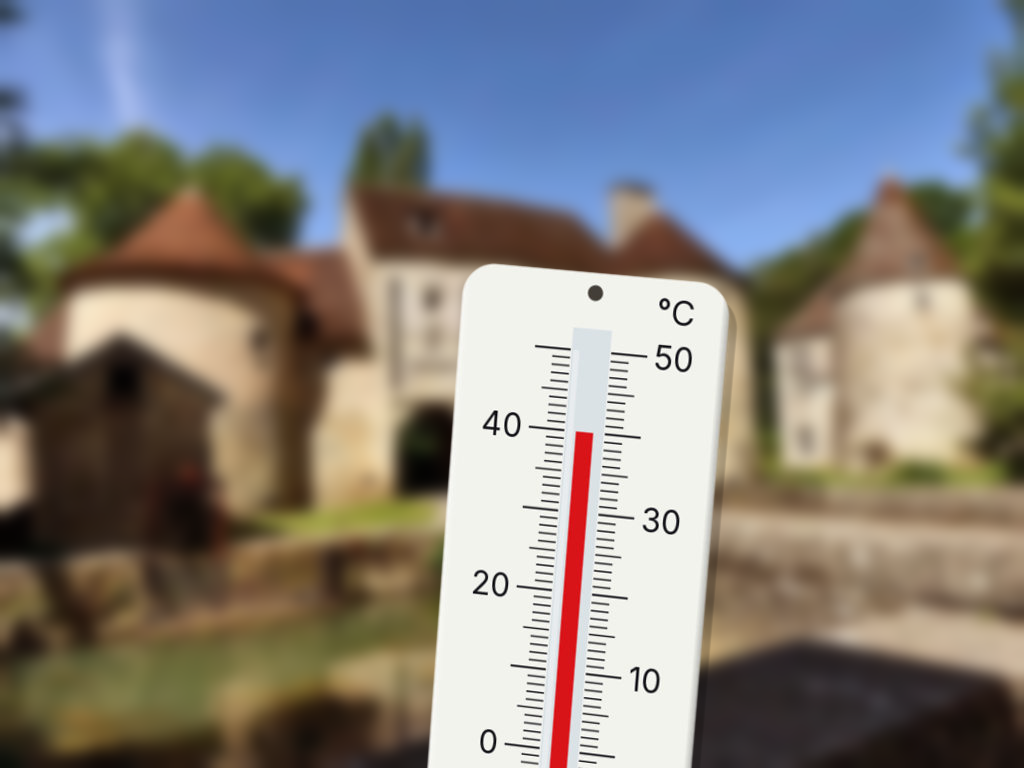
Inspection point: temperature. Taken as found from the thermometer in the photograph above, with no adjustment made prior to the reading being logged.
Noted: 40 °C
